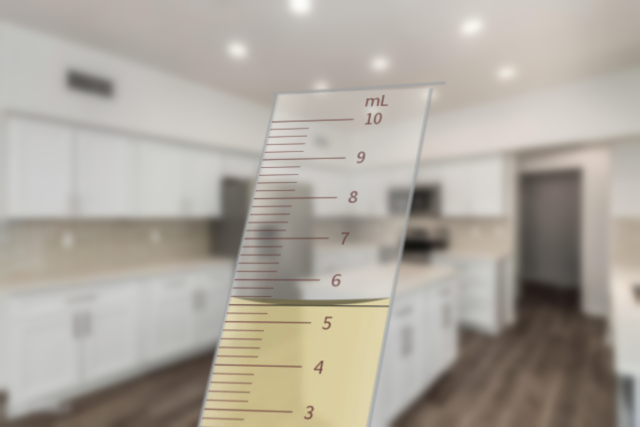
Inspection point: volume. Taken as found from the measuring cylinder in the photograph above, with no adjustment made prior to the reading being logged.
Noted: 5.4 mL
